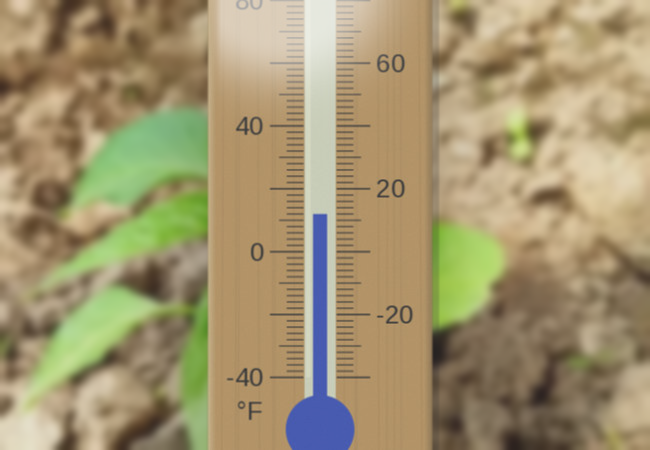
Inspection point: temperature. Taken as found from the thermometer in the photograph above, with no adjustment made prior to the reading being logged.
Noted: 12 °F
